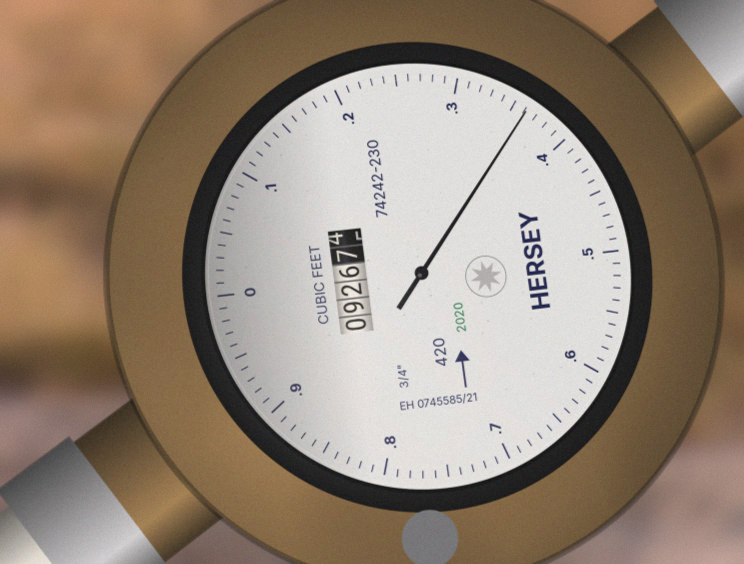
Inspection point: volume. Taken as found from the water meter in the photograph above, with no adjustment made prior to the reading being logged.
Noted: 92674.36 ft³
